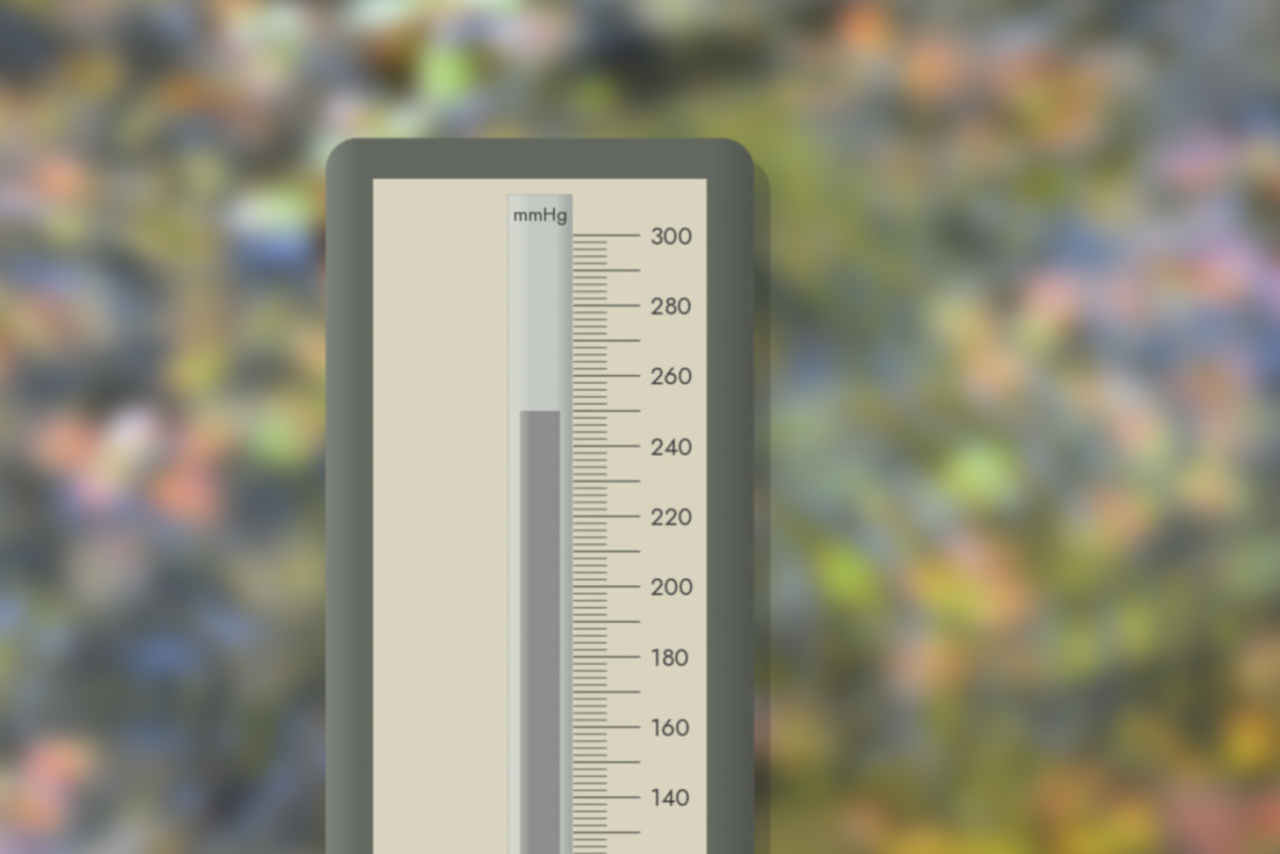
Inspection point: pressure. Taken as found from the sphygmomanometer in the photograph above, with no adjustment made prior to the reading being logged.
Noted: 250 mmHg
